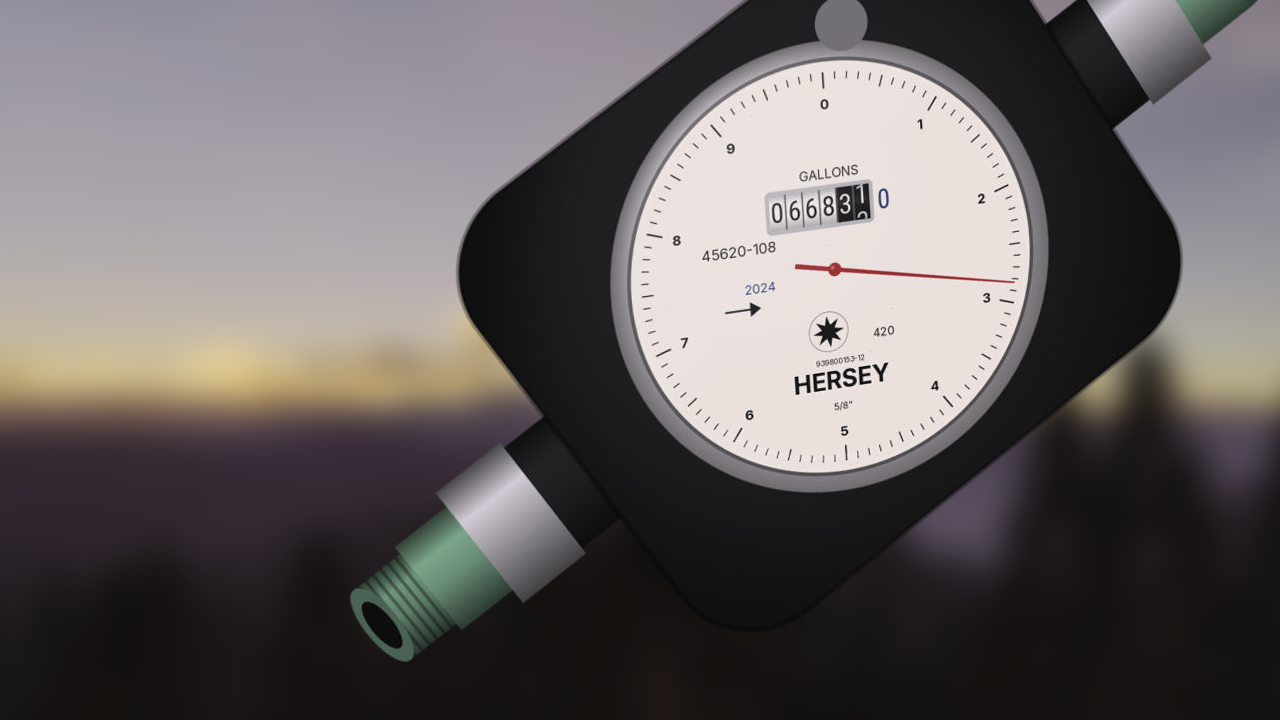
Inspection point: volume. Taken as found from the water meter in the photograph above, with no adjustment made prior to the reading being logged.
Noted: 668312.8 gal
